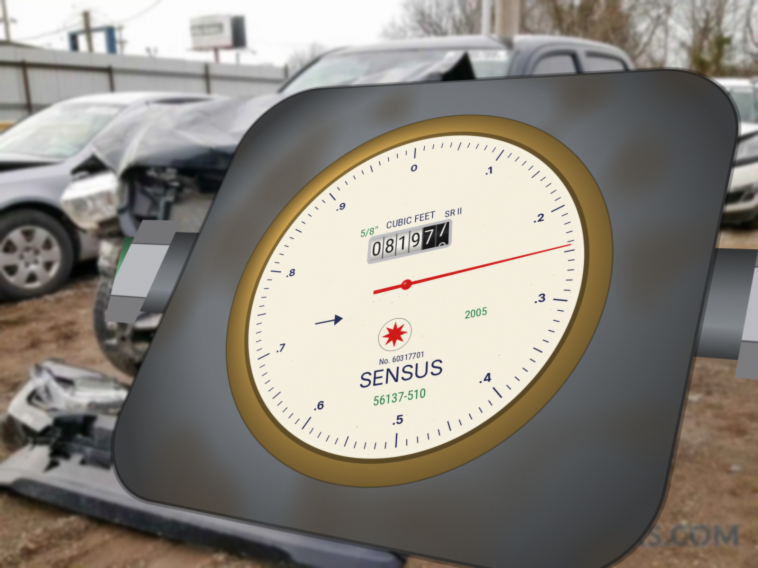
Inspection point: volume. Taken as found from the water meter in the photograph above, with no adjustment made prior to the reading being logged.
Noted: 81977.24 ft³
